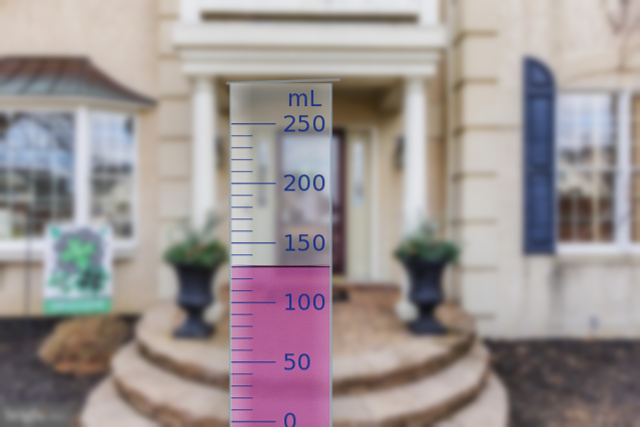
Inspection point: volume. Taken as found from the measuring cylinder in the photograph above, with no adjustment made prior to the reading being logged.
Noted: 130 mL
